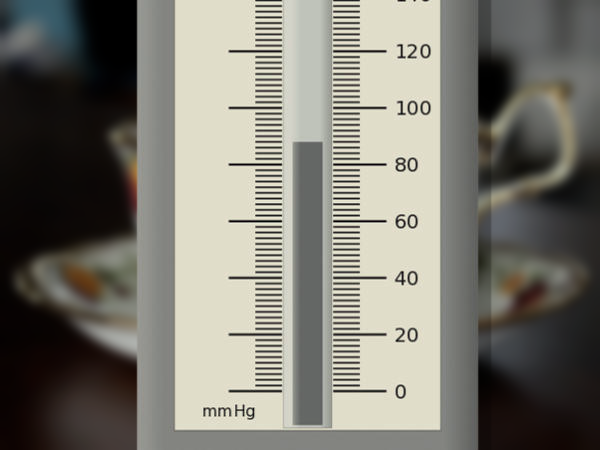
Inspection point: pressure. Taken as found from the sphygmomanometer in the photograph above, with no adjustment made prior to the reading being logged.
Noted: 88 mmHg
